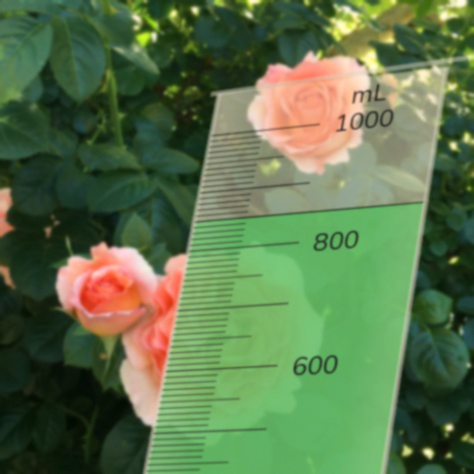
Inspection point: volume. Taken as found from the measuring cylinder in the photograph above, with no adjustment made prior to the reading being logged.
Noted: 850 mL
